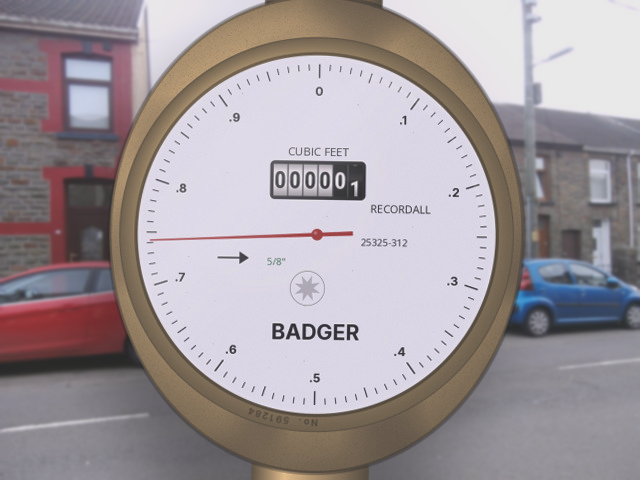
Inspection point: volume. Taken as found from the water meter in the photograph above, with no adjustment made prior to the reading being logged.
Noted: 0.74 ft³
